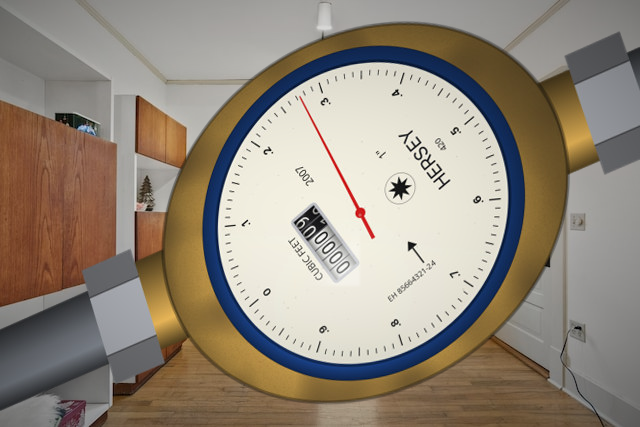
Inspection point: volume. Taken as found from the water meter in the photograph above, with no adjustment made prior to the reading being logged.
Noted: 9.27 ft³
